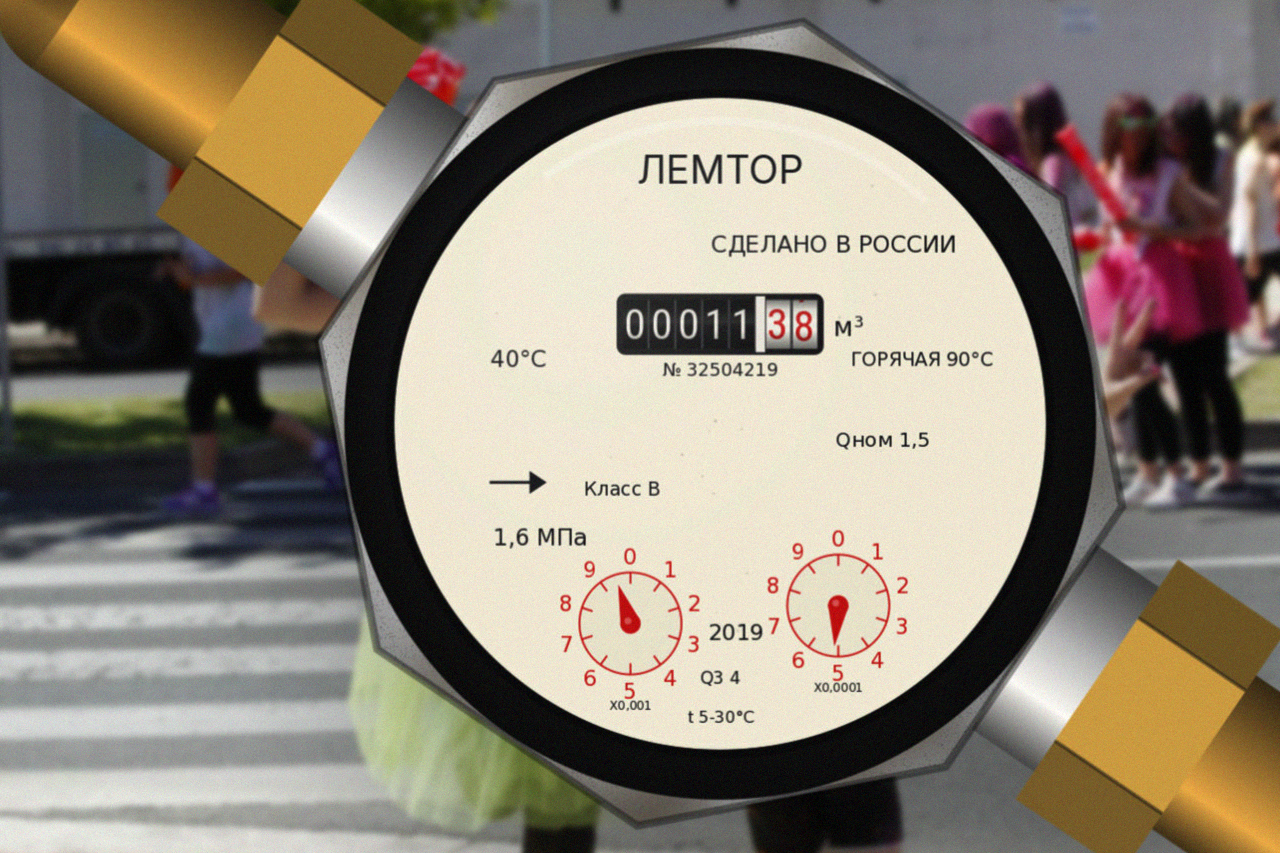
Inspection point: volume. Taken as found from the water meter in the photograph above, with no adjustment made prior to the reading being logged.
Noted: 11.3795 m³
